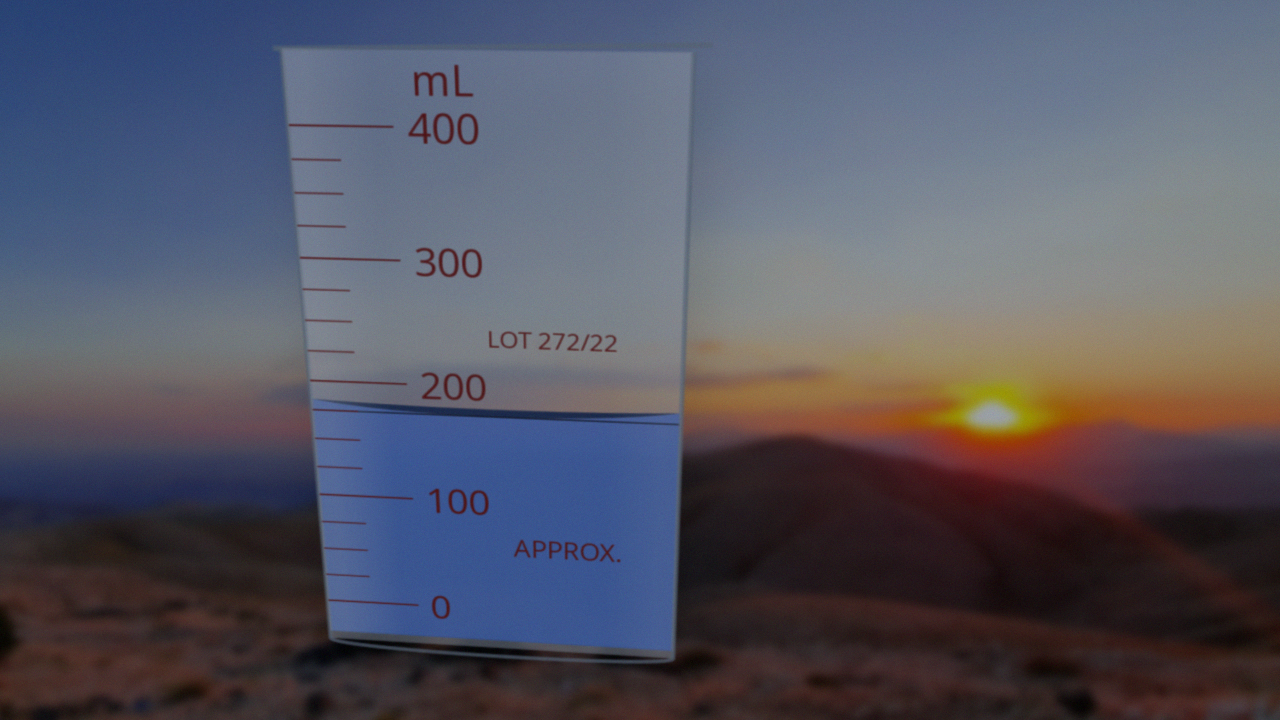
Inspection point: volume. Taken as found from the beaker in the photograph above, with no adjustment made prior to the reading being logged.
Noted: 175 mL
